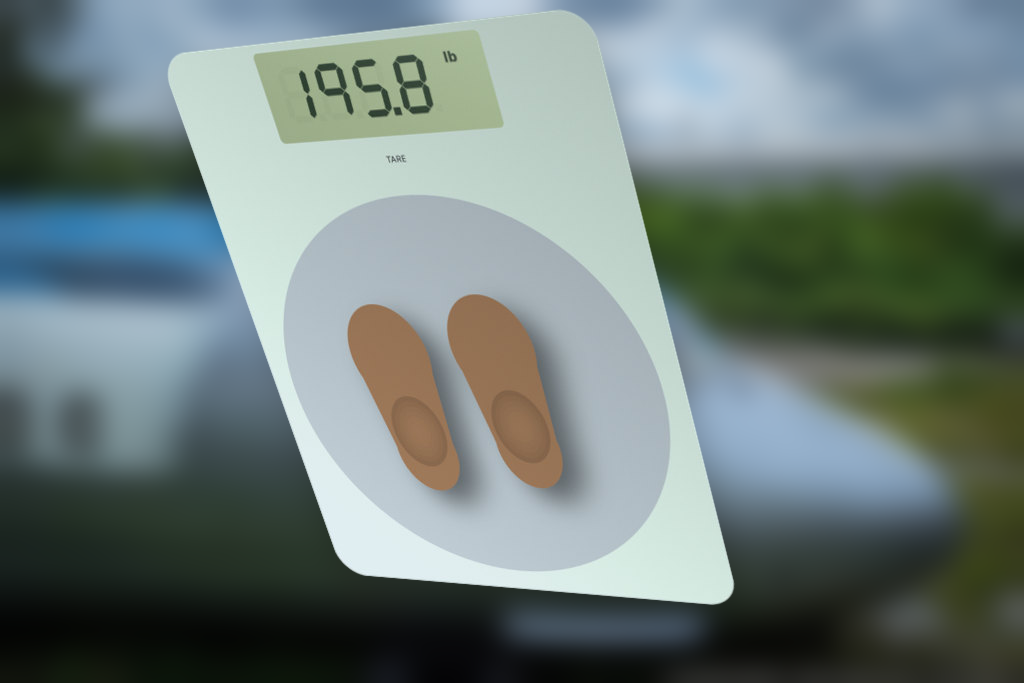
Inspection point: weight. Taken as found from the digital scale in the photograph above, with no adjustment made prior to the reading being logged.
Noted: 195.8 lb
